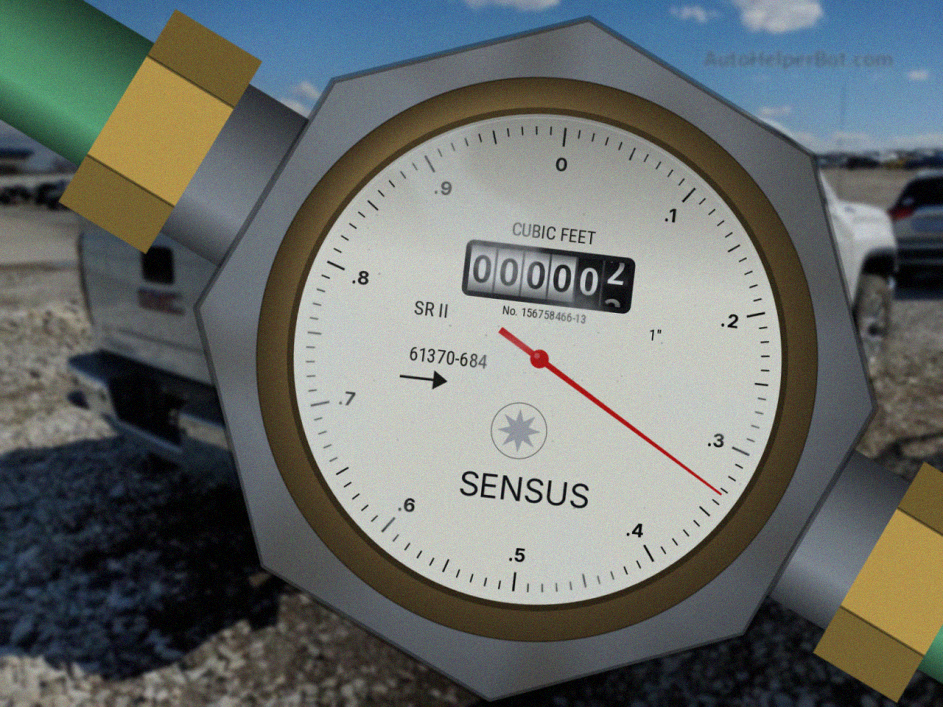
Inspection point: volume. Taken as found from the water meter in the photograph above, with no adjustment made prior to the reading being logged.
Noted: 2.33 ft³
